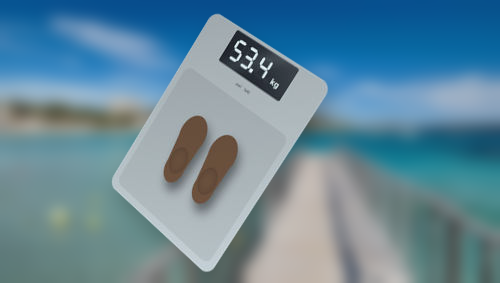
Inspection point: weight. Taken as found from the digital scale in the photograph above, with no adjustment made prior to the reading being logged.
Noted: 53.4 kg
